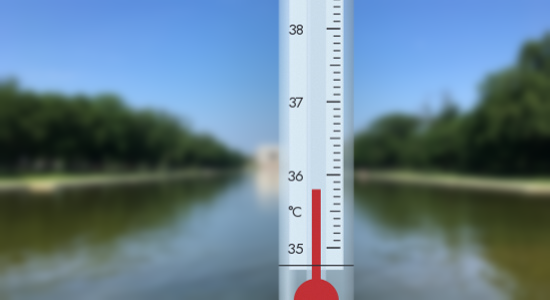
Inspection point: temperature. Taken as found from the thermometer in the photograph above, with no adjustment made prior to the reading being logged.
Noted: 35.8 °C
